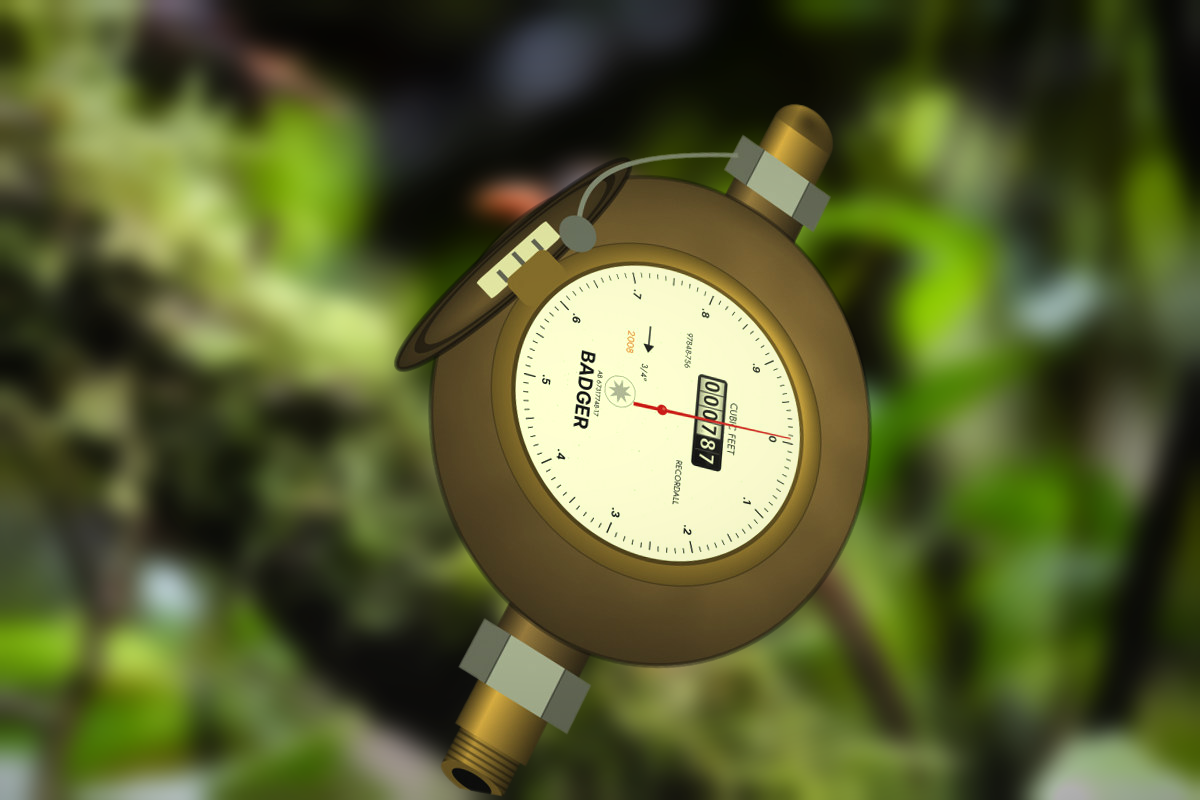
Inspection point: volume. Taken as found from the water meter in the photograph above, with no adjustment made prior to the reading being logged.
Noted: 786.99 ft³
